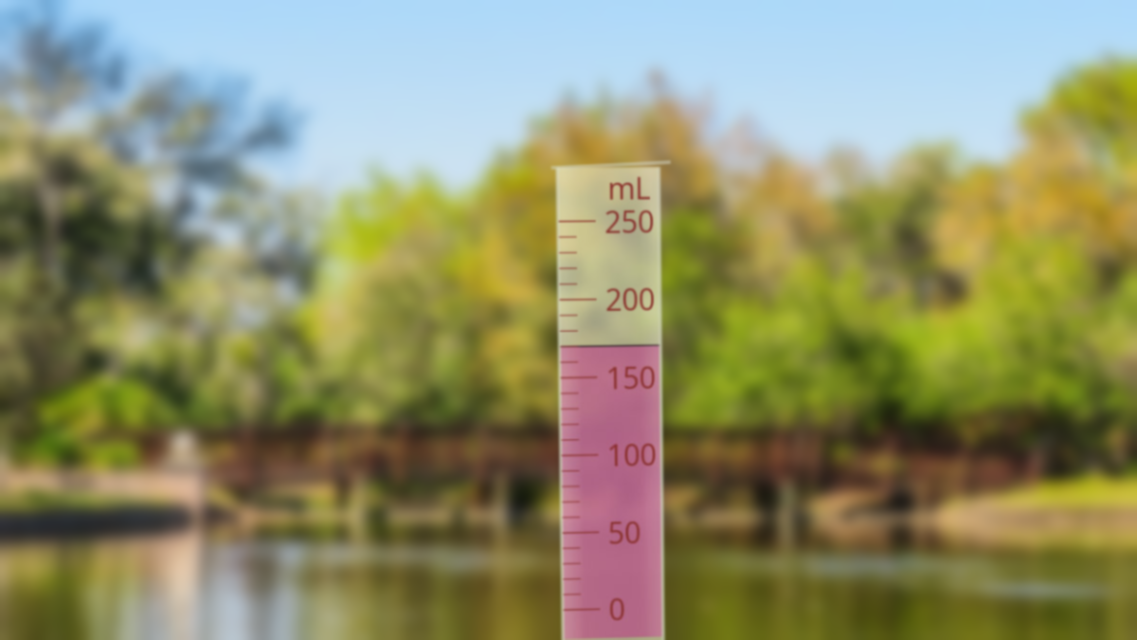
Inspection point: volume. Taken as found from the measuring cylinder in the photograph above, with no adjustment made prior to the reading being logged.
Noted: 170 mL
